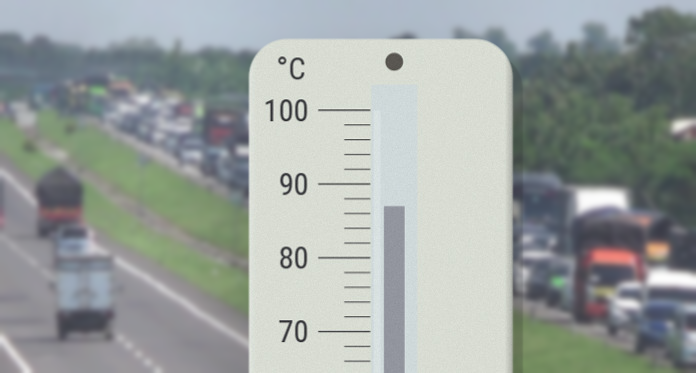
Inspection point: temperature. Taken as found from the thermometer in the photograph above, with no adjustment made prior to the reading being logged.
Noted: 87 °C
